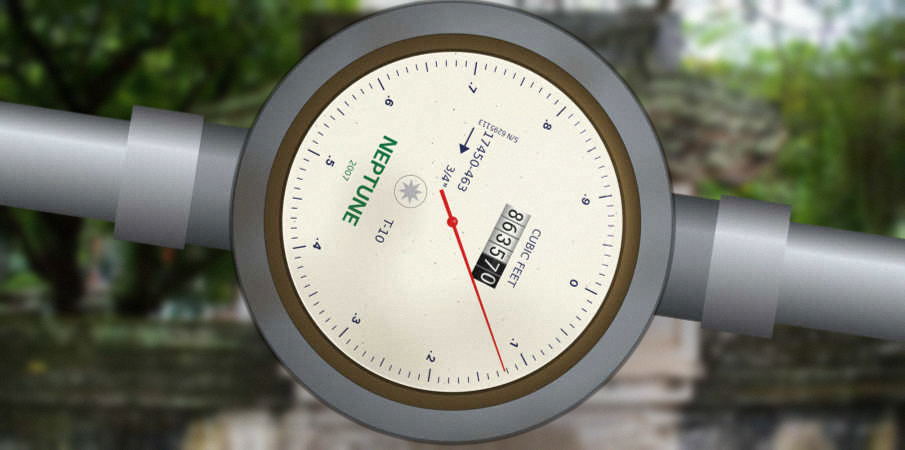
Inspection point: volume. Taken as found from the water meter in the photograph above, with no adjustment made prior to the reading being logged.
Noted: 863570.12 ft³
